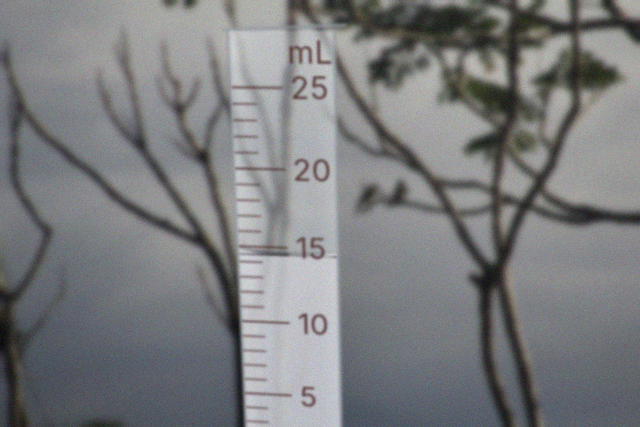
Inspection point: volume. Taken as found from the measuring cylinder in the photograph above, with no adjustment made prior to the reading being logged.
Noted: 14.5 mL
